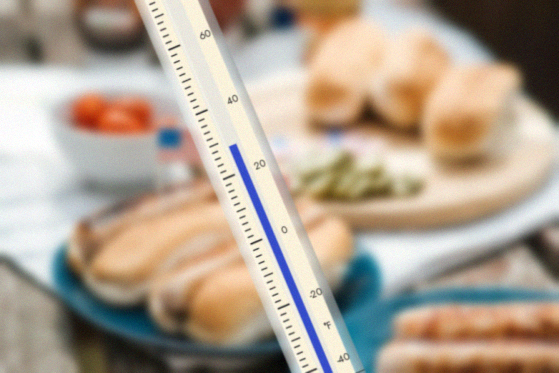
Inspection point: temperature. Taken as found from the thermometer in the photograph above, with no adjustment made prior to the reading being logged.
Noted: 28 °F
